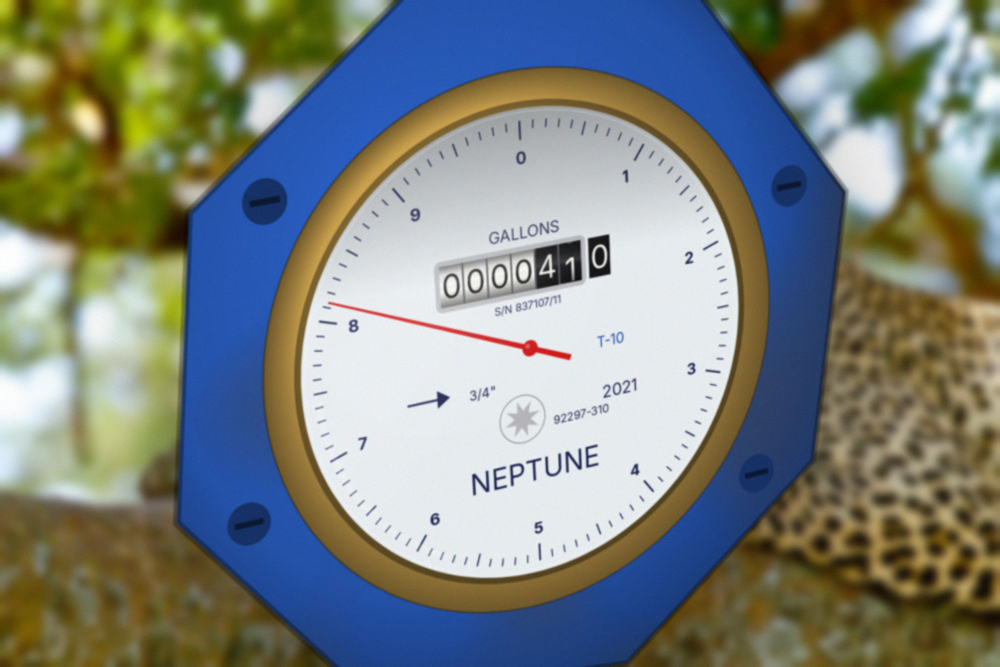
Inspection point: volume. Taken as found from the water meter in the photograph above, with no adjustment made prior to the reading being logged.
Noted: 408.1 gal
